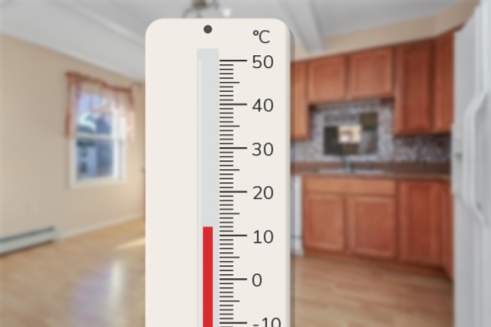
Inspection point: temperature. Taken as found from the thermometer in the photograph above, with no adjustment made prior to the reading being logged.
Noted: 12 °C
